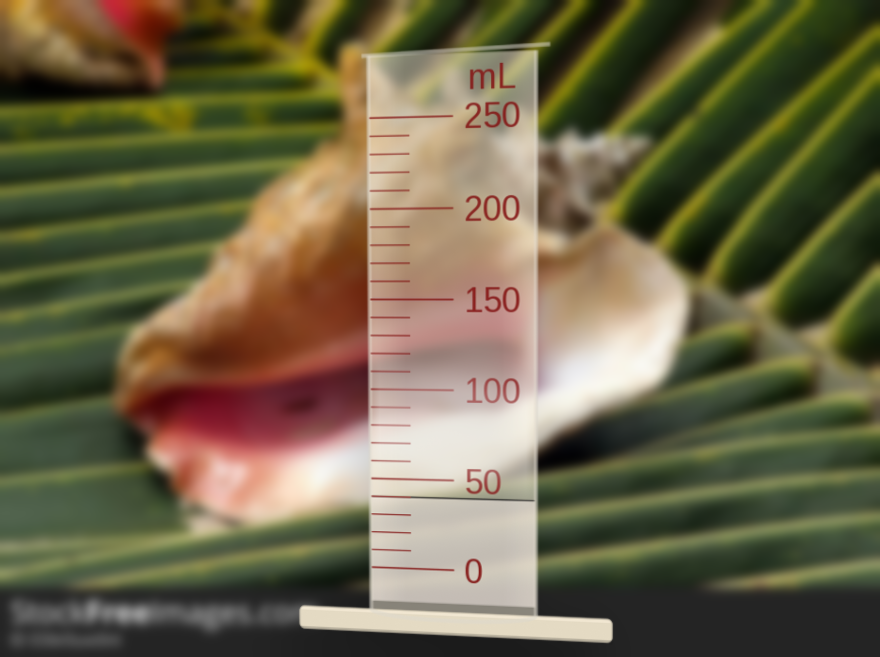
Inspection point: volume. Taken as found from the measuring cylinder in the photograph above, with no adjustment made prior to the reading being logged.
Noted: 40 mL
